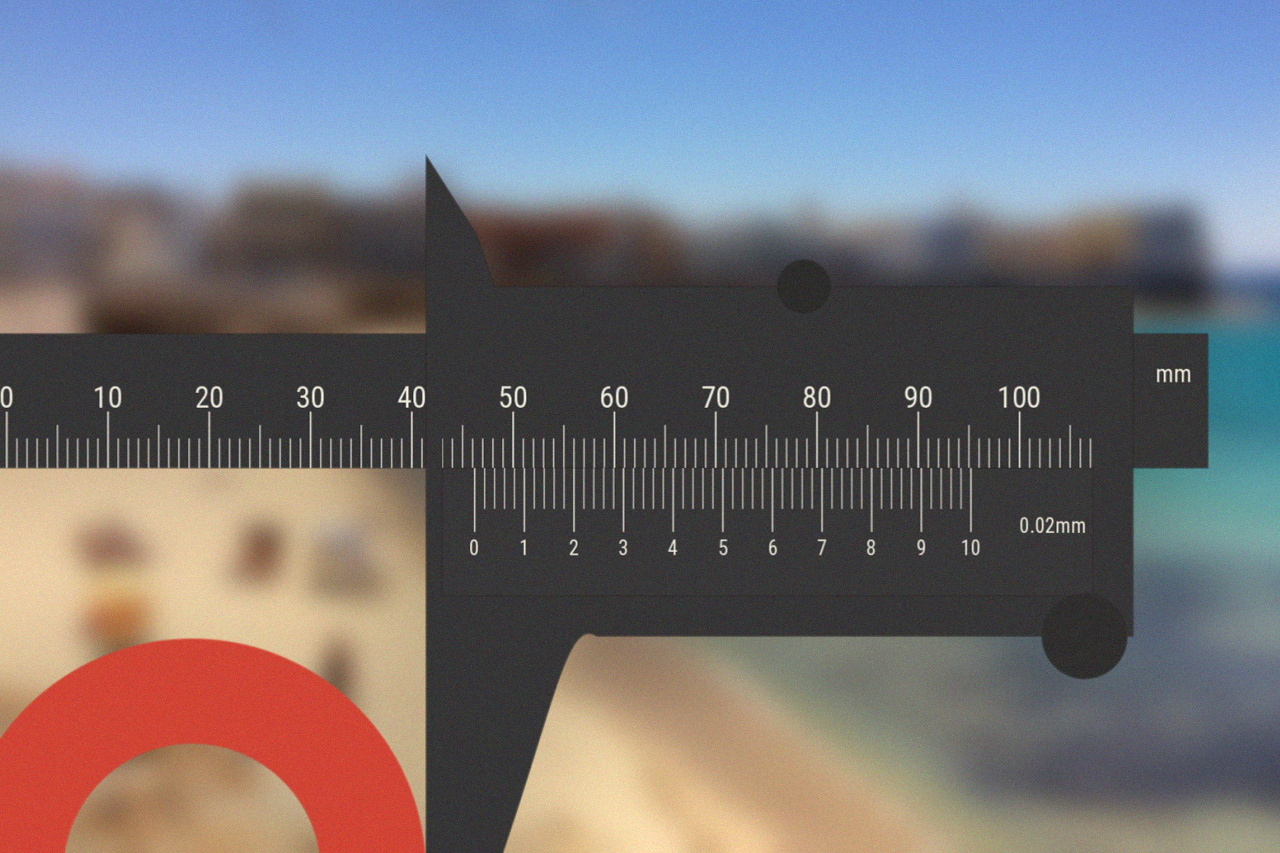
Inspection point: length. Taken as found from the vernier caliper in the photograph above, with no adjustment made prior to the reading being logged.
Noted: 46.2 mm
